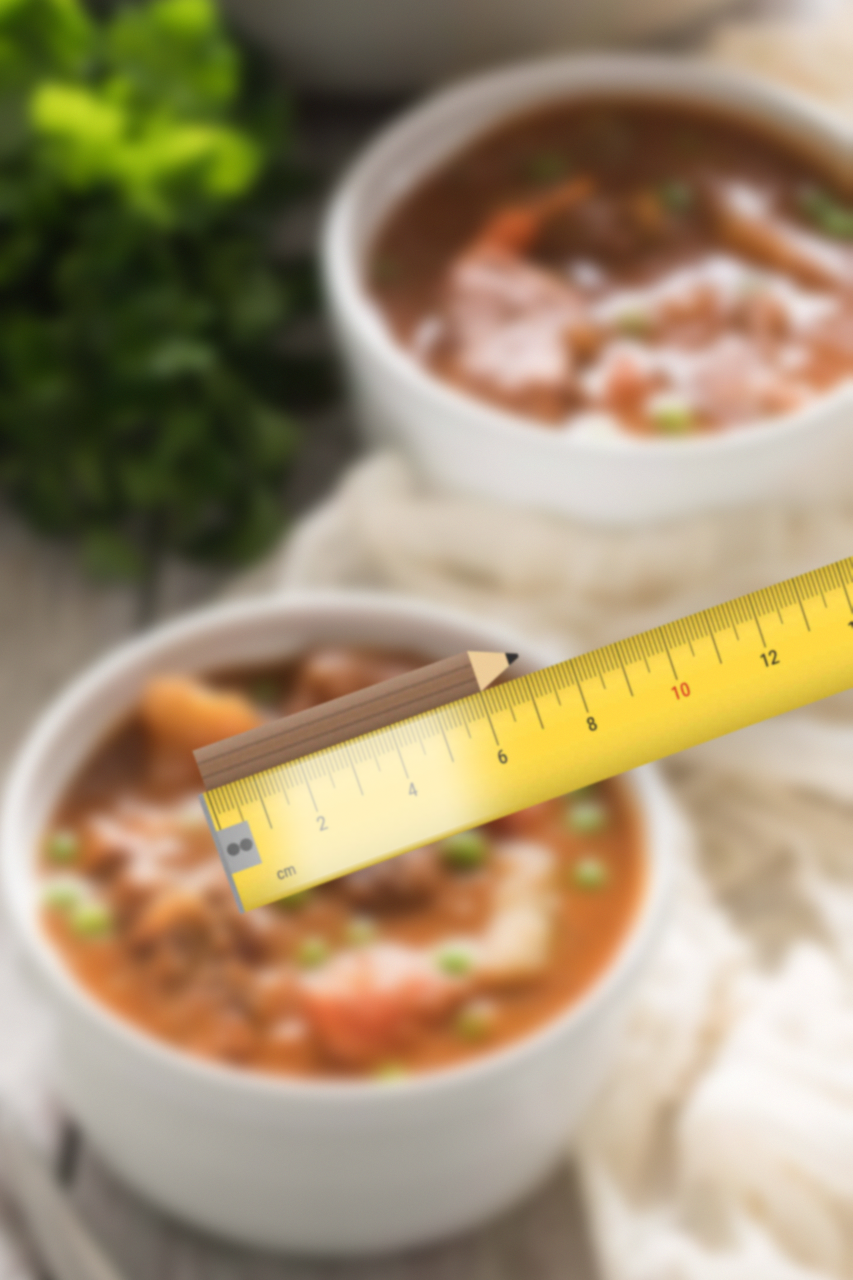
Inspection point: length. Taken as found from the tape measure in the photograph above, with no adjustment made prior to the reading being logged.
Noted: 7 cm
